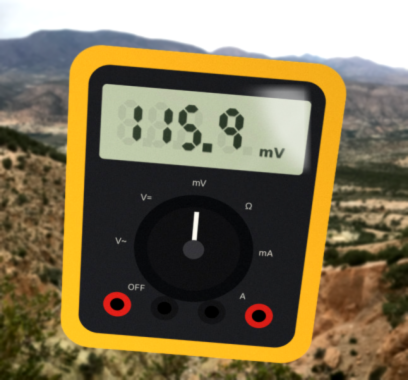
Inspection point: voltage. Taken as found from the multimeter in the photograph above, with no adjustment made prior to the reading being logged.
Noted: 115.9 mV
